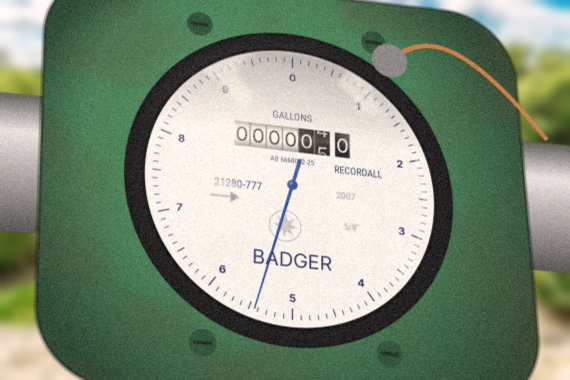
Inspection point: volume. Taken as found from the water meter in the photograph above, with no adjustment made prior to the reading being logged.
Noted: 45.4 gal
